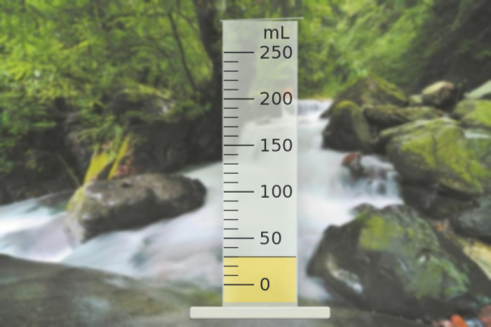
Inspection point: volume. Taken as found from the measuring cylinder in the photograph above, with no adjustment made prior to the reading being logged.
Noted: 30 mL
